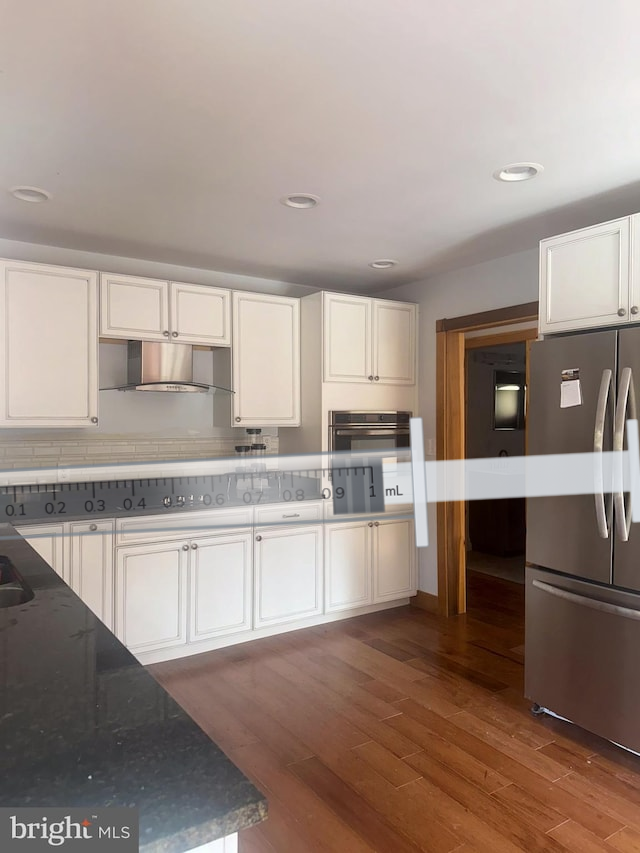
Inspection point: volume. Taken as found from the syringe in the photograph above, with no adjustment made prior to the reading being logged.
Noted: 0.9 mL
